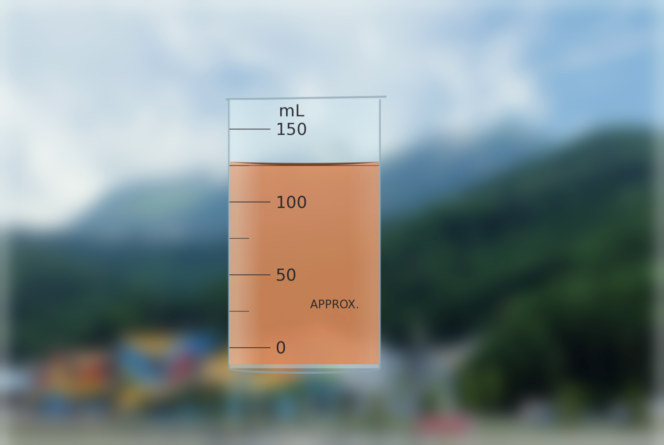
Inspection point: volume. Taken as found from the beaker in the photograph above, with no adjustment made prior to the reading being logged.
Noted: 125 mL
